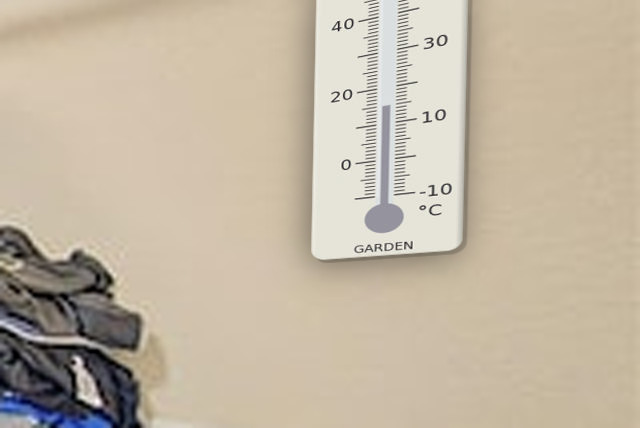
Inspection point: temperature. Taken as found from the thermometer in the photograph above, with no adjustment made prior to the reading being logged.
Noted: 15 °C
